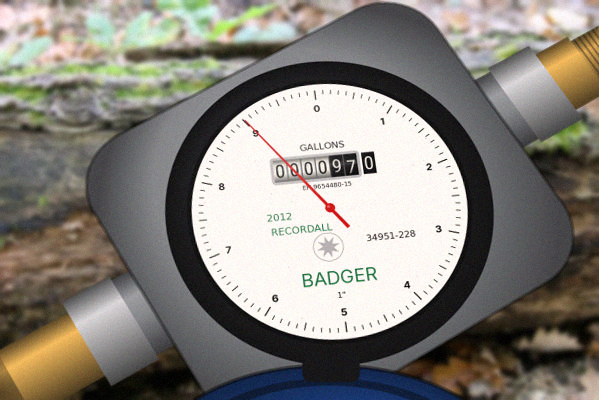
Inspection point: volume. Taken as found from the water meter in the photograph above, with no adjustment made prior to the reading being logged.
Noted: 969.0 gal
